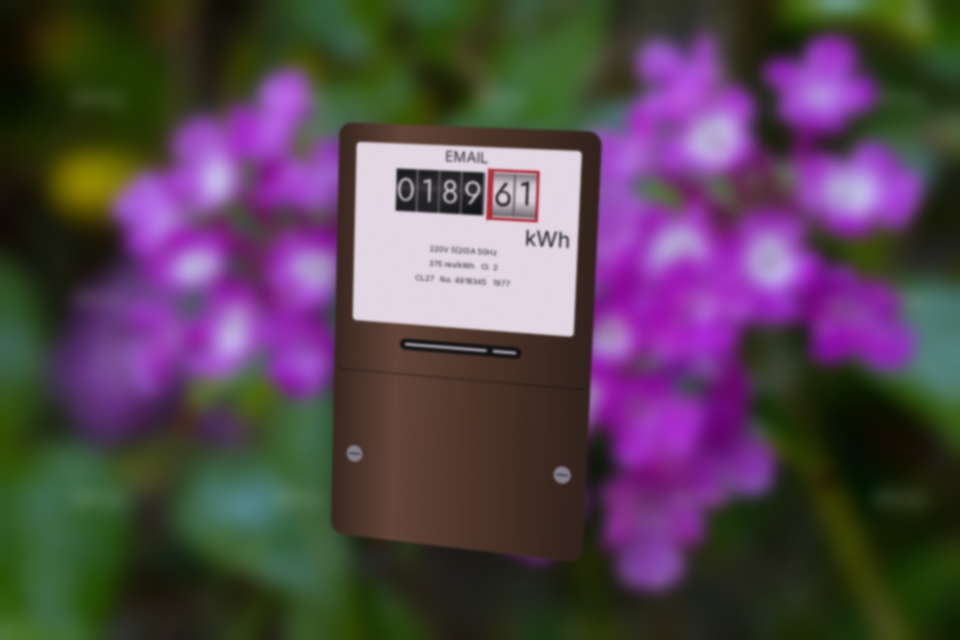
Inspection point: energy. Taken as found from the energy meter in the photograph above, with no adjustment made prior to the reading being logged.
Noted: 189.61 kWh
